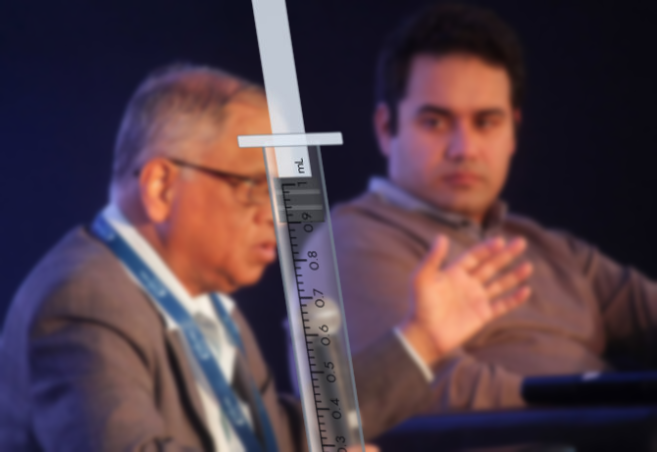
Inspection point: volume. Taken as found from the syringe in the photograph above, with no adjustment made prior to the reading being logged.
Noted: 0.9 mL
